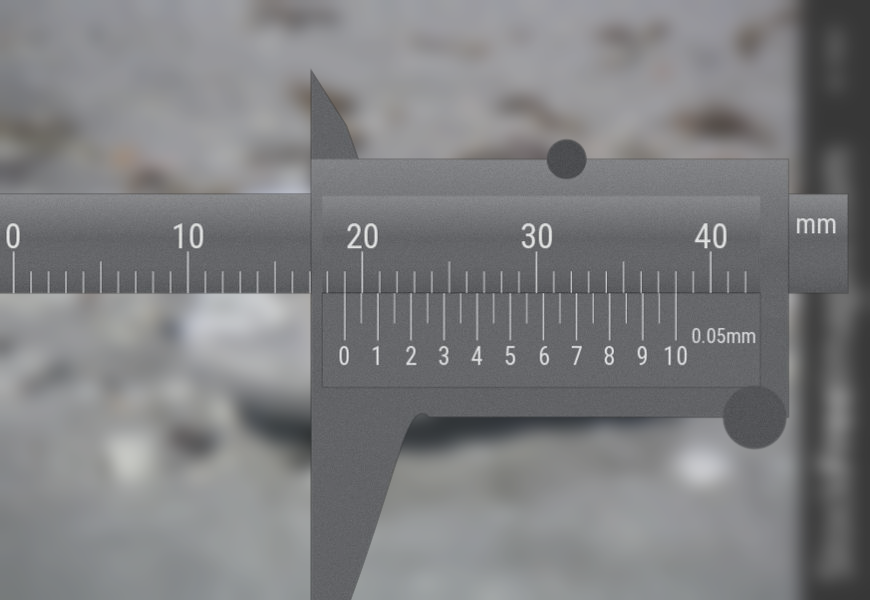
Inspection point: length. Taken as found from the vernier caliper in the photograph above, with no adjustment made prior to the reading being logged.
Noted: 19.0 mm
